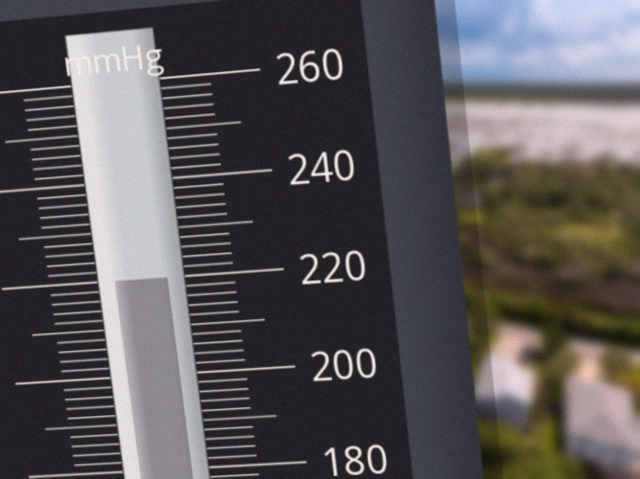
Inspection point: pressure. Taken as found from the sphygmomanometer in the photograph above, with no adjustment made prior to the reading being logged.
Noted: 220 mmHg
